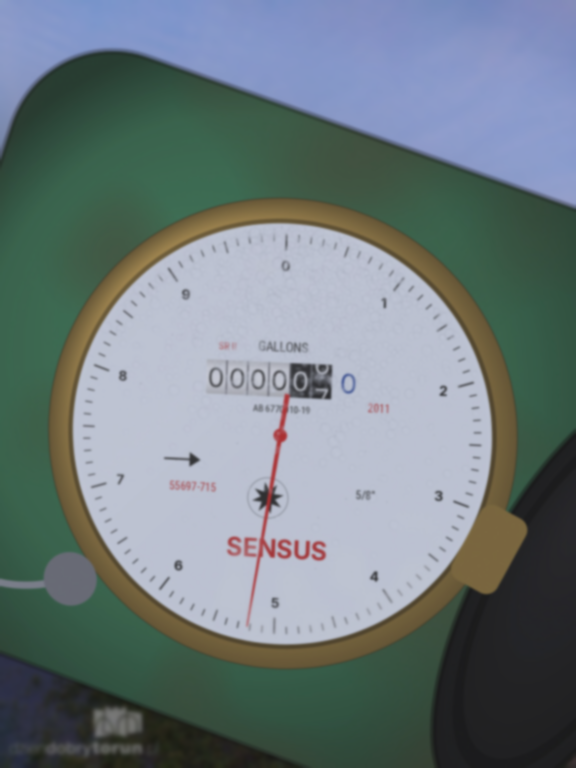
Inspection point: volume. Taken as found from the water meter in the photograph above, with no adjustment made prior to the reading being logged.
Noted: 65.2 gal
